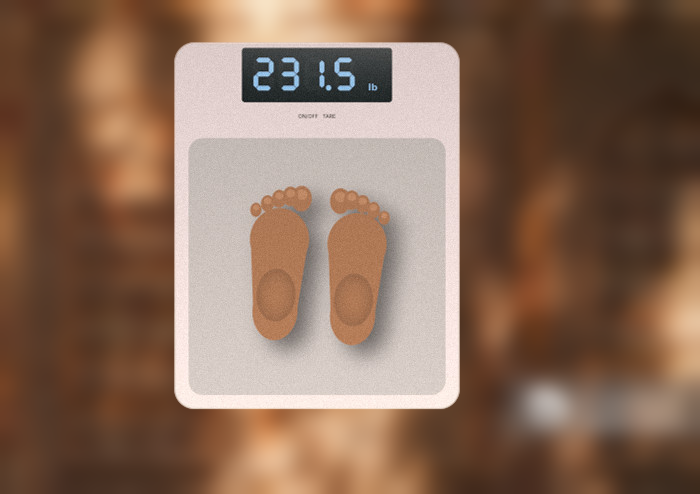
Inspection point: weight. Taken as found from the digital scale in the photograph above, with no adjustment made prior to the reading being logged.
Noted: 231.5 lb
